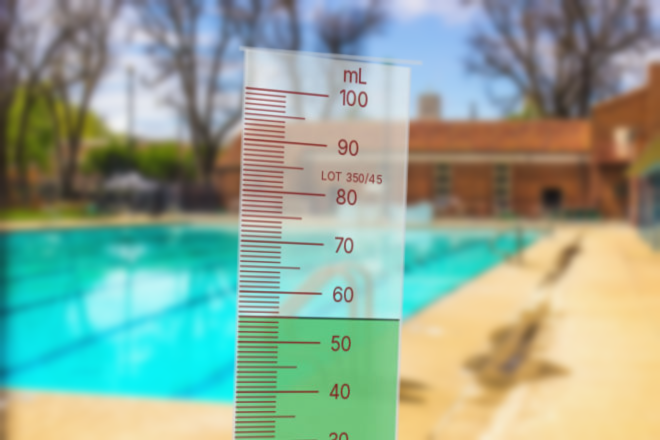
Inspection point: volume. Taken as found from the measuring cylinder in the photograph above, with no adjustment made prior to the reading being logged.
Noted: 55 mL
